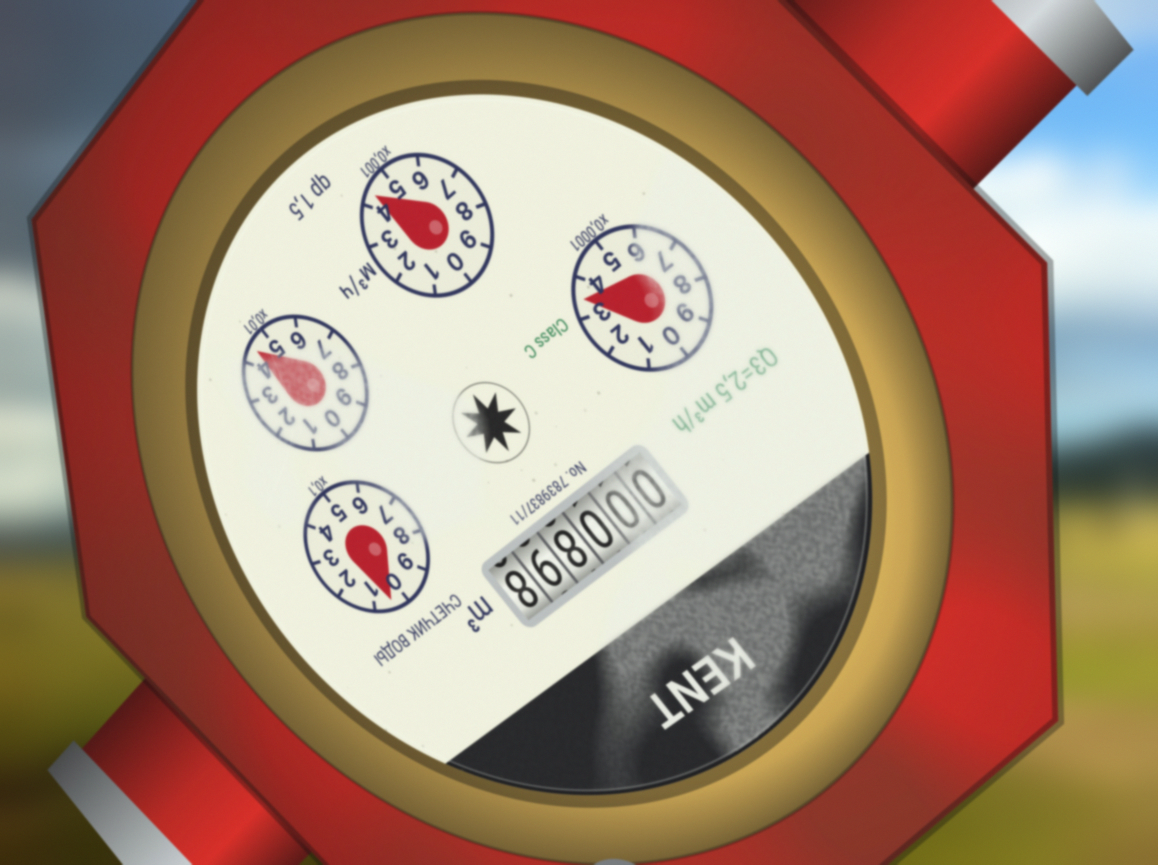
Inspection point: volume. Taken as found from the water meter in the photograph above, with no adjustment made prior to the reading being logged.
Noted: 898.0443 m³
